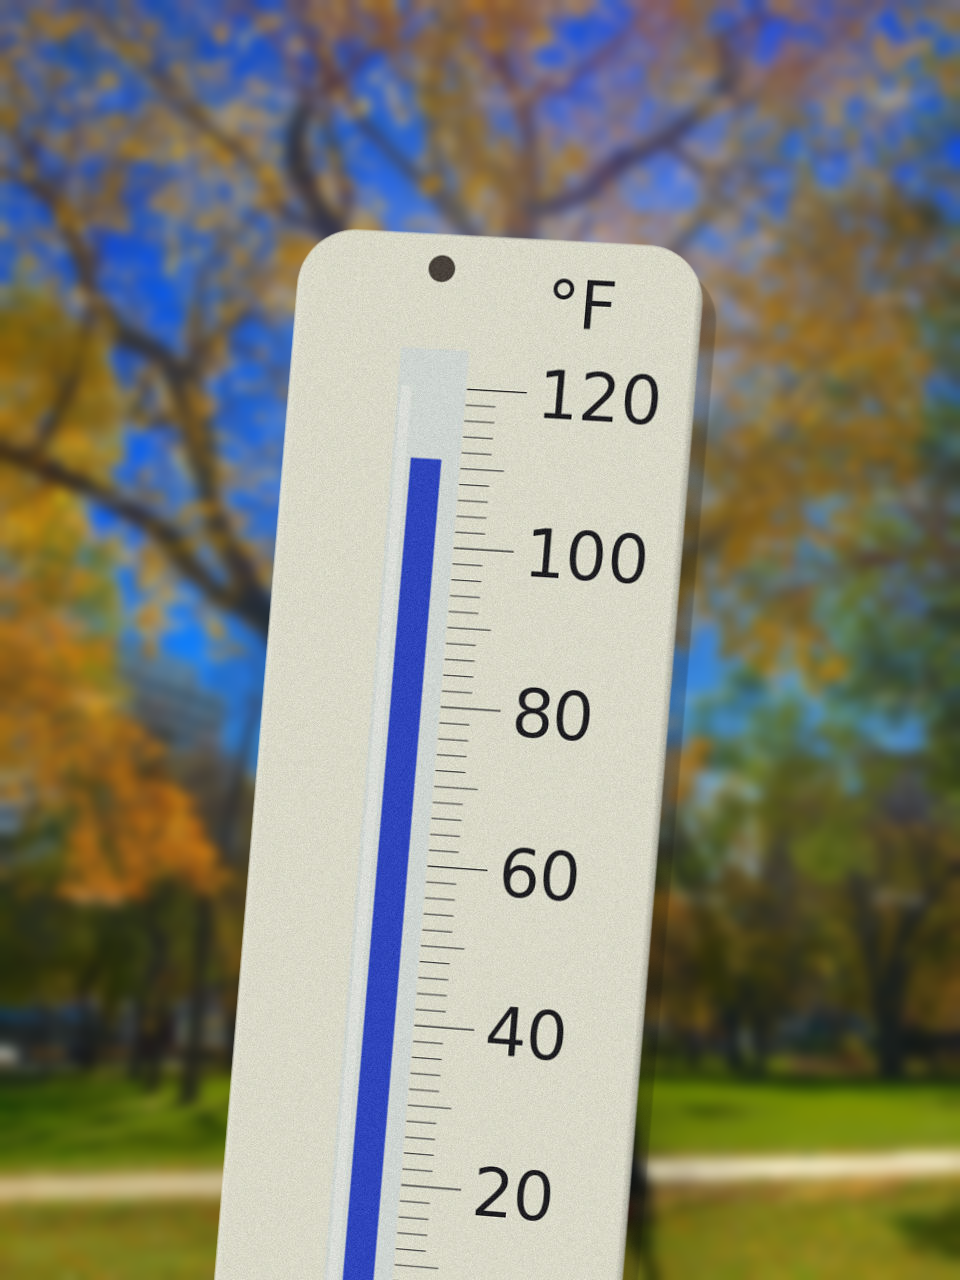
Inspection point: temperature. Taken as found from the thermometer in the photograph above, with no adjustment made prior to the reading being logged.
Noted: 111 °F
